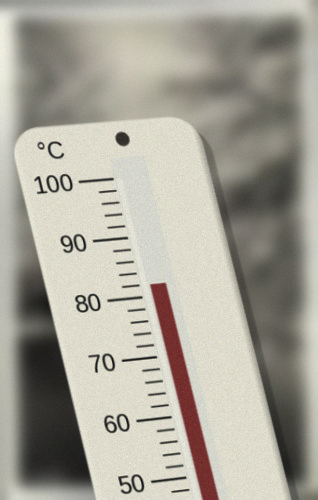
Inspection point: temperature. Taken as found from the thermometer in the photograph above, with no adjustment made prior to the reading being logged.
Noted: 82 °C
